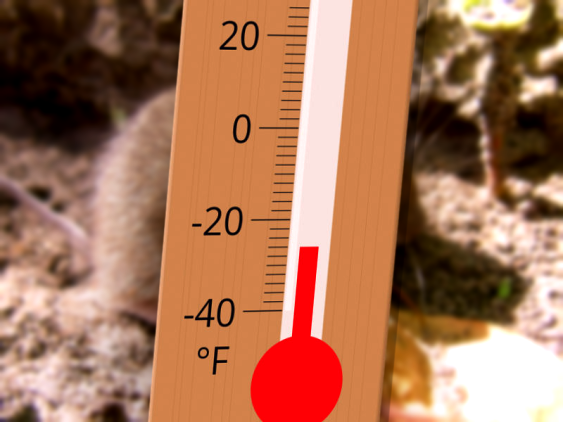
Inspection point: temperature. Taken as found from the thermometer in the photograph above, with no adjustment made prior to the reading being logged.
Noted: -26 °F
